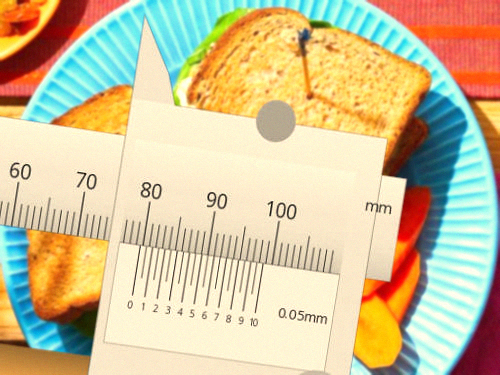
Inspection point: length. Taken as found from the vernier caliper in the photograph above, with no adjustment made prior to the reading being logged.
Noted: 79.6 mm
